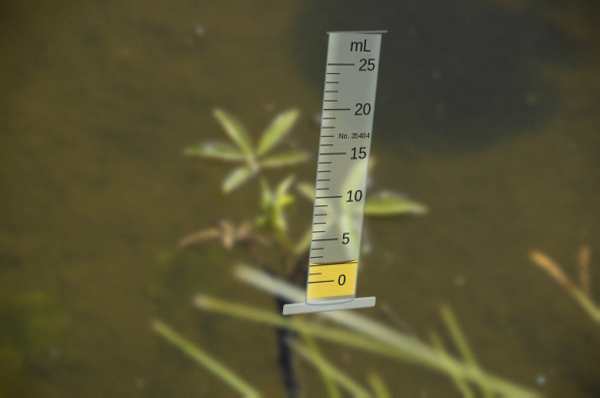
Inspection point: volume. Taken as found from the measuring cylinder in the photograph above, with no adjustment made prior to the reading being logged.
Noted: 2 mL
